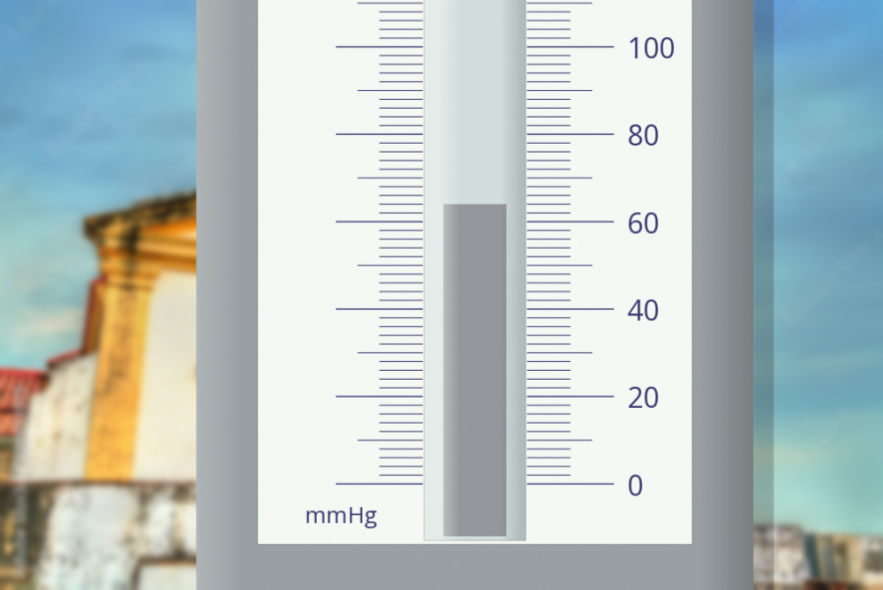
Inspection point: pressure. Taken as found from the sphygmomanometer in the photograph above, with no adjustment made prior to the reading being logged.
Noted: 64 mmHg
